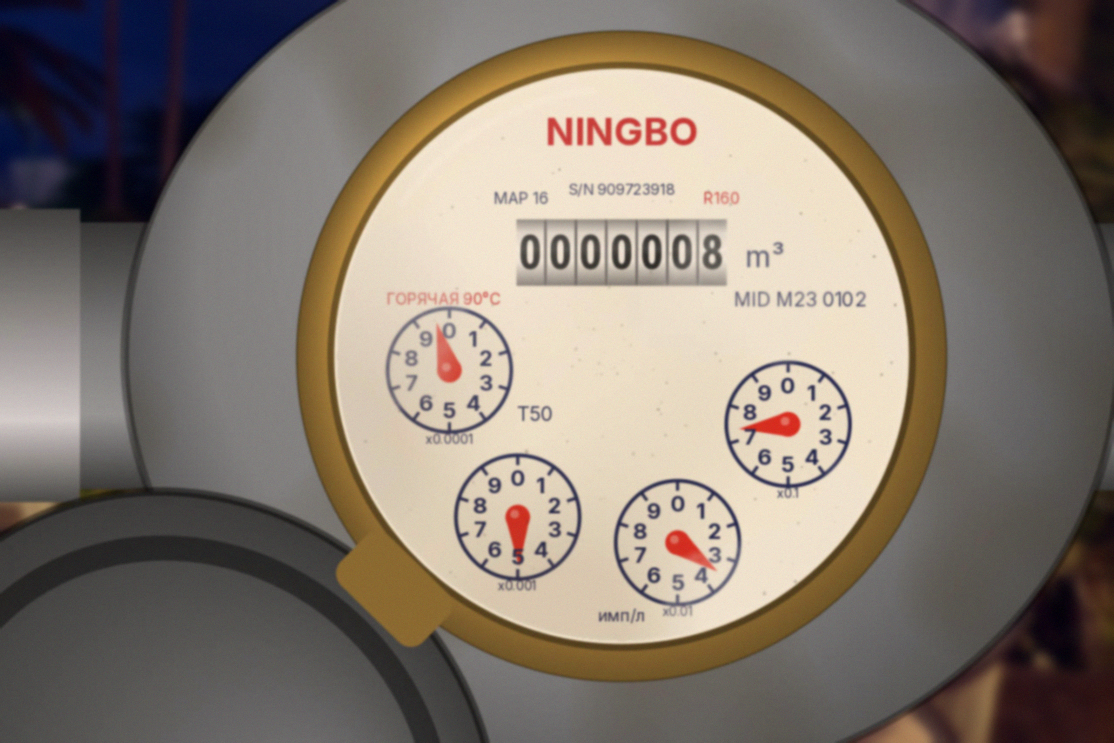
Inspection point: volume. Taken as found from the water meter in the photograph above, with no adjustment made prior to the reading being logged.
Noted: 8.7349 m³
